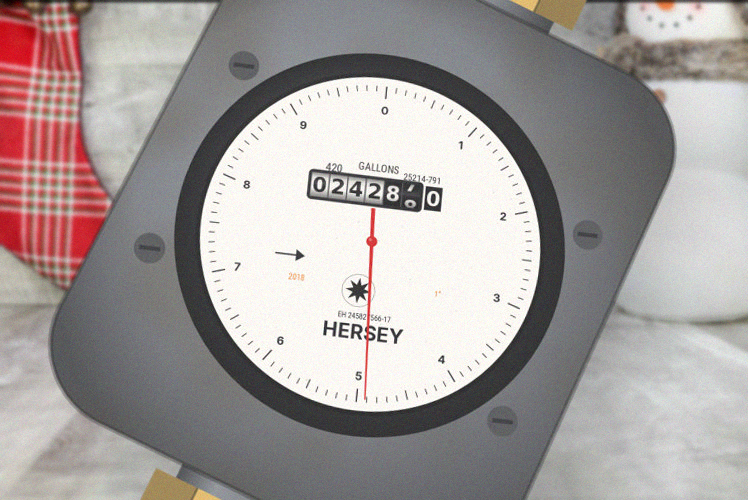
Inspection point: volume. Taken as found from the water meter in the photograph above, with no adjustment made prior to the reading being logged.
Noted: 242874.9 gal
